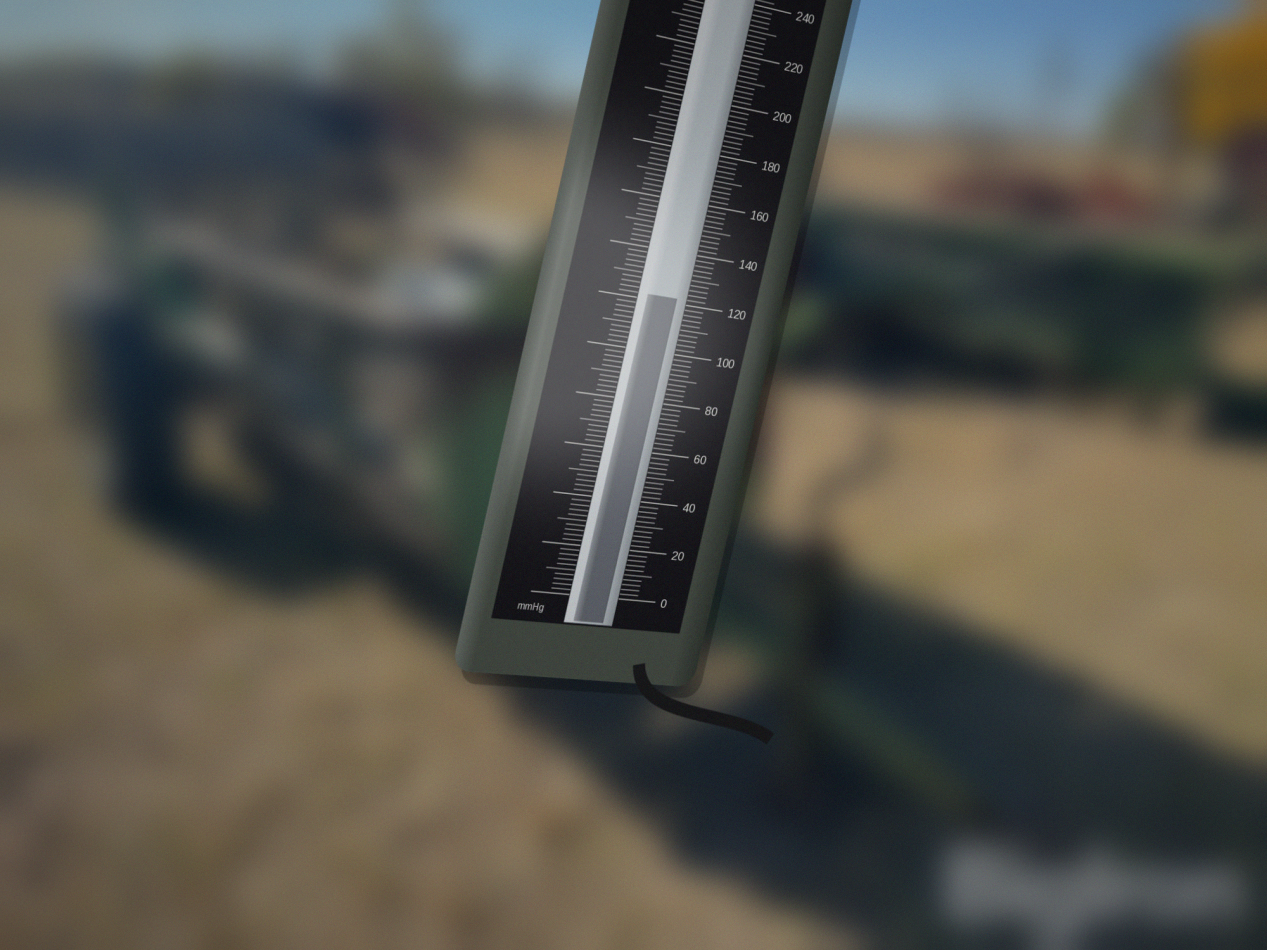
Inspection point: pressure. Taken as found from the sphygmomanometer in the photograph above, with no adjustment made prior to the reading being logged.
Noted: 122 mmHg
